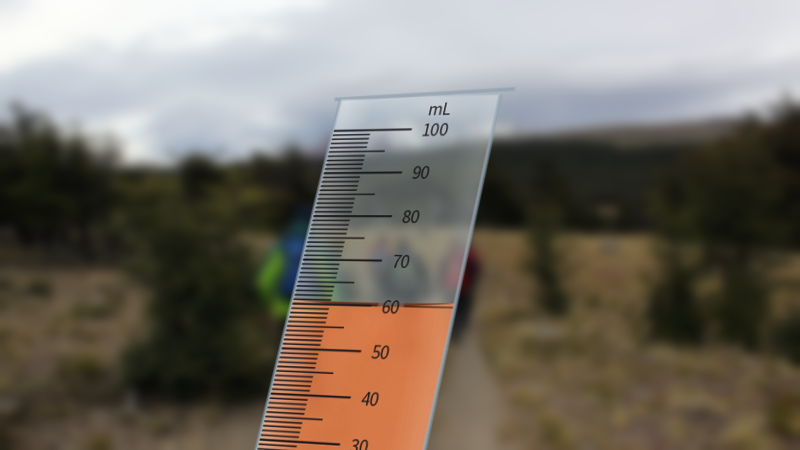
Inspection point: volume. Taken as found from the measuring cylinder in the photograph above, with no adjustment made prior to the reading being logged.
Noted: 60 mL
